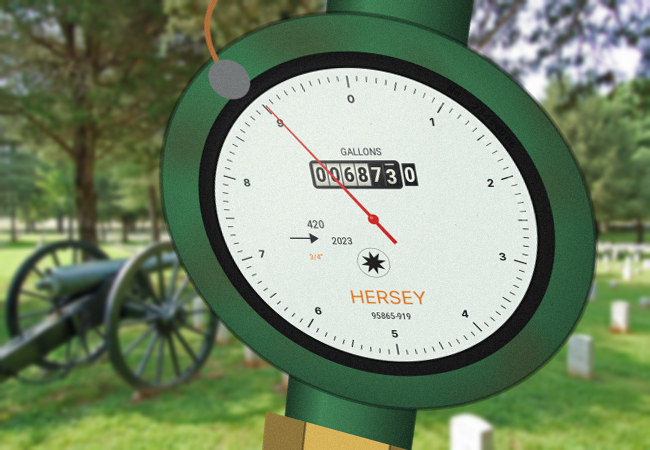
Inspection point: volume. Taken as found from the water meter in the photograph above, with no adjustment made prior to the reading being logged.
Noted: 68729.0 gal
